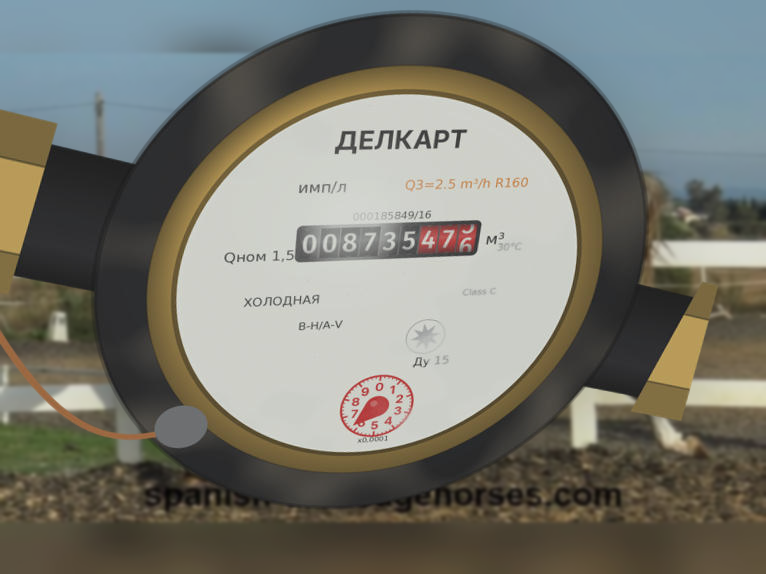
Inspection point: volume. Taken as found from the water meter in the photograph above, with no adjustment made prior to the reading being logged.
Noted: 8735.4756 m³
